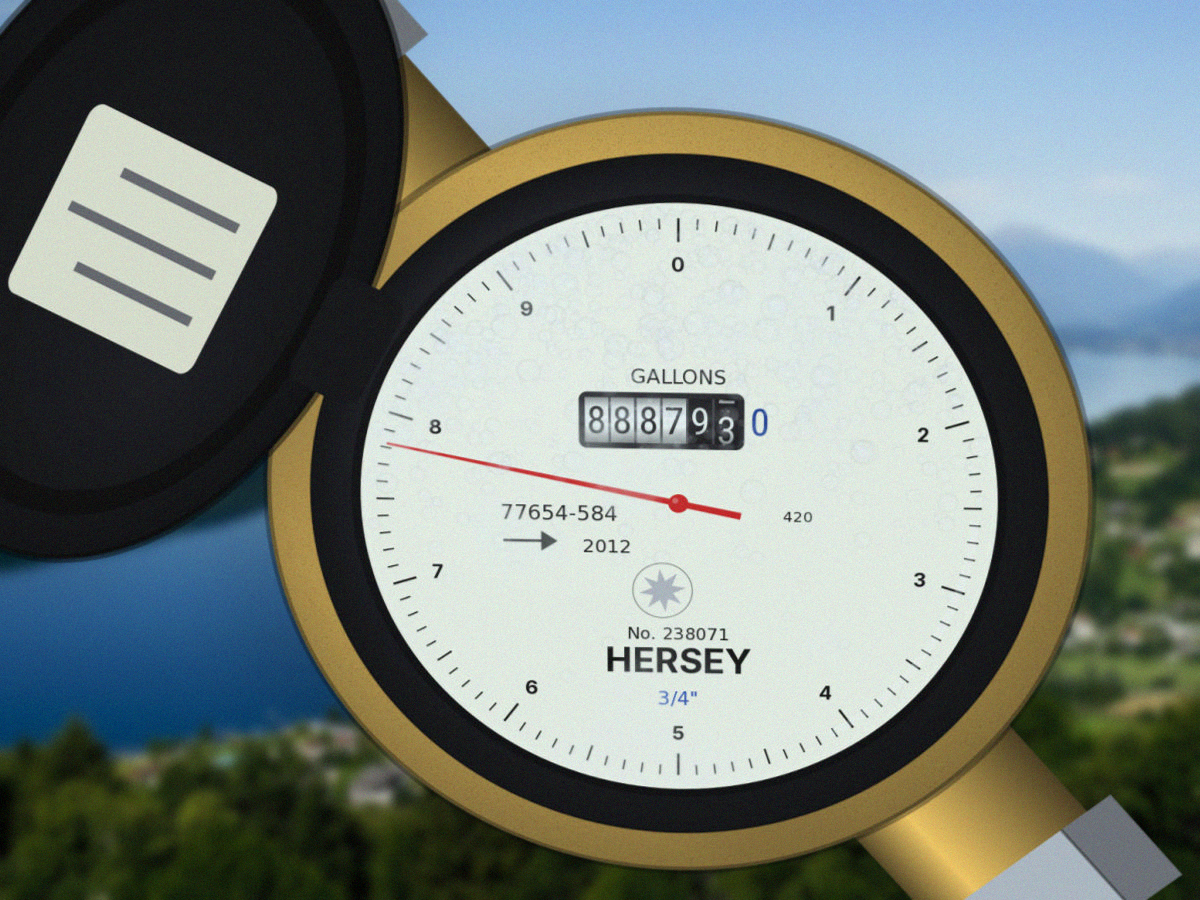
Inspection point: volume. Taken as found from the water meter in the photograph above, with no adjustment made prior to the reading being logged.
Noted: 8887927.8 gal
